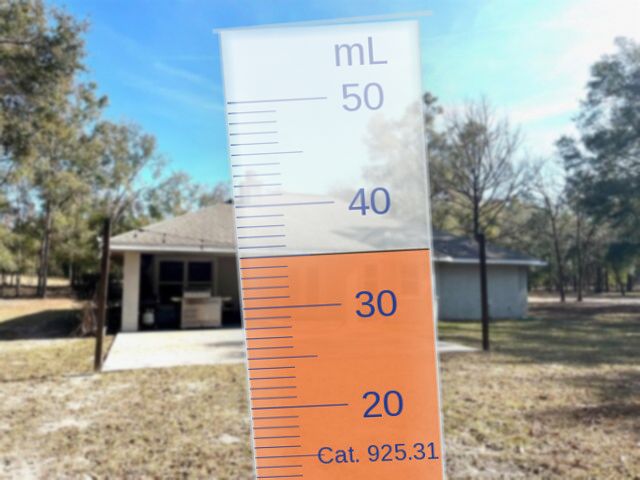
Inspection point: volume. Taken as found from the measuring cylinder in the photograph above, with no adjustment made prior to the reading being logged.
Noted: 35 mL
